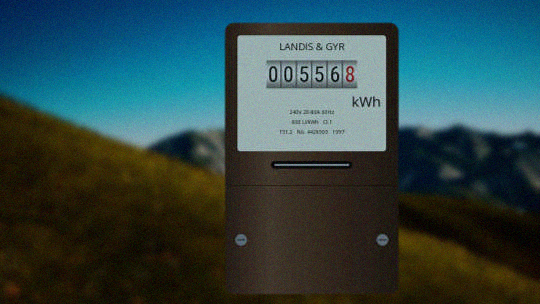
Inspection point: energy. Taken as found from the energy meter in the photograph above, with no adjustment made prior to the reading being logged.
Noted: 556.8 kWh
